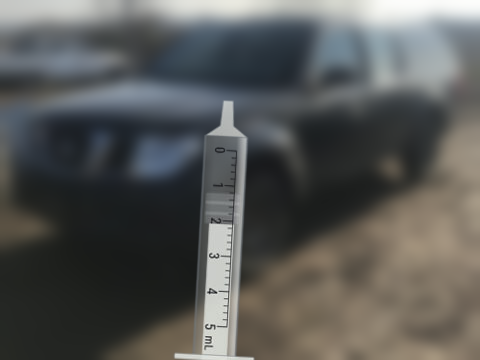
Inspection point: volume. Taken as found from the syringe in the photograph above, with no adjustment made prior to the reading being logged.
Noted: 1.2 mL
